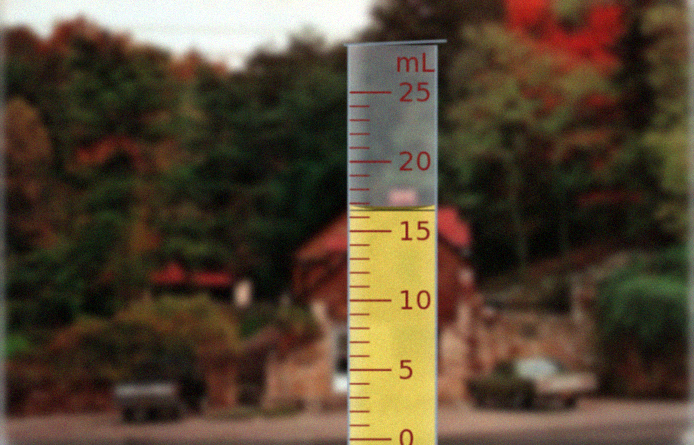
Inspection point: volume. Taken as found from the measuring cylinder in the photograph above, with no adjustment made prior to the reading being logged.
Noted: 16.5 mL
